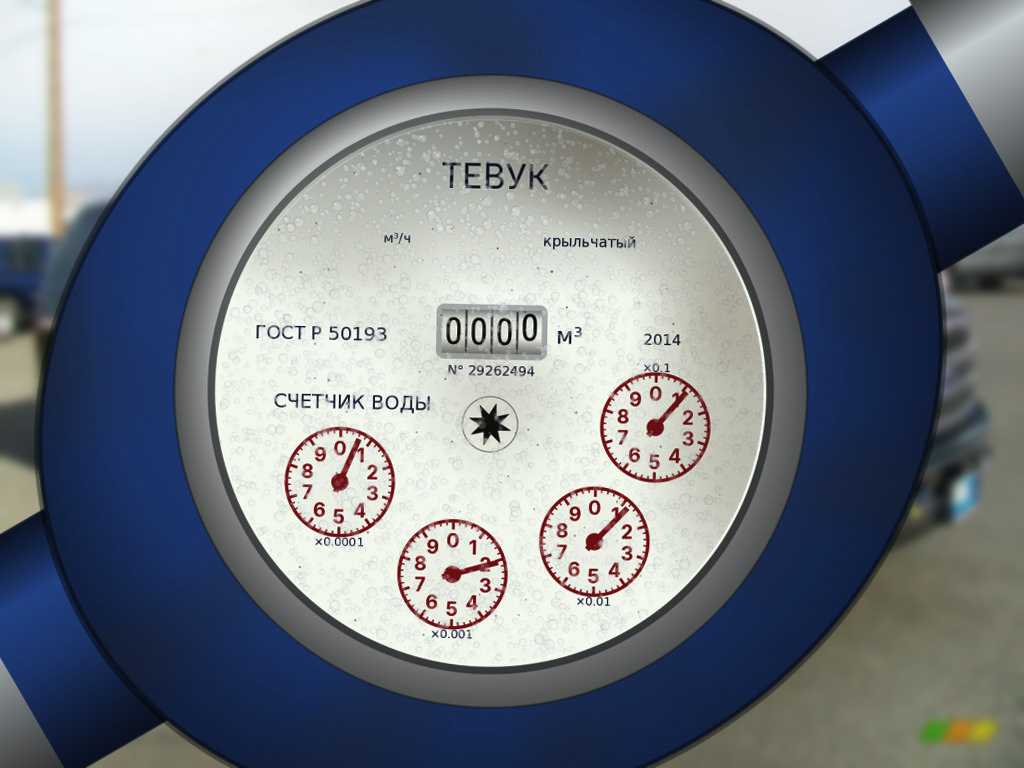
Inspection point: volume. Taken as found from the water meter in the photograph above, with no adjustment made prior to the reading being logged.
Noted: 0.1120 m³
